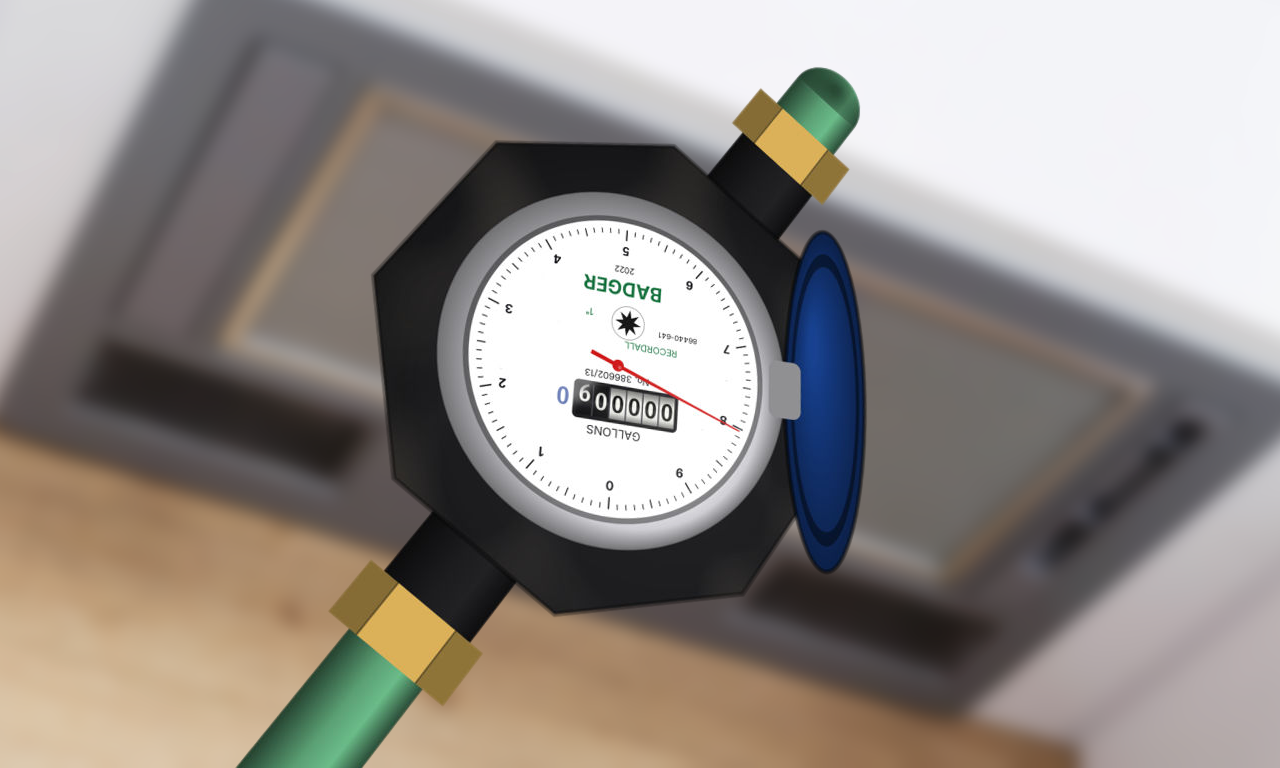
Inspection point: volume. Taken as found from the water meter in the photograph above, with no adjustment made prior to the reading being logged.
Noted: 88.0 gal
